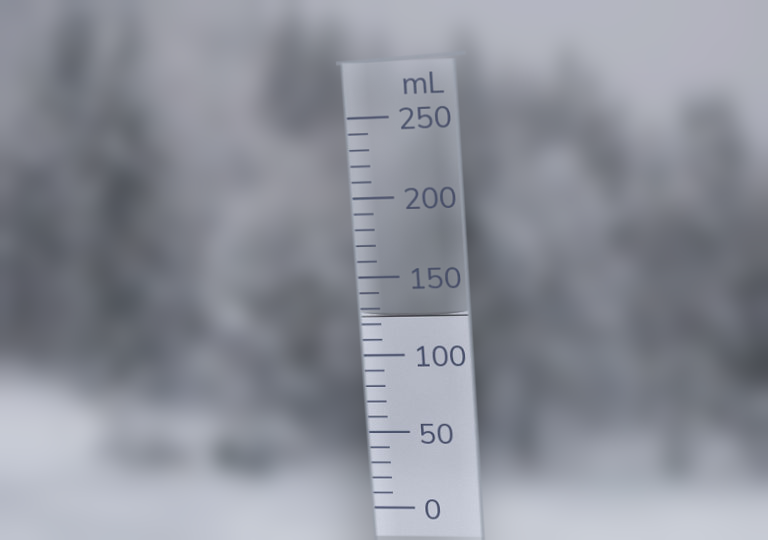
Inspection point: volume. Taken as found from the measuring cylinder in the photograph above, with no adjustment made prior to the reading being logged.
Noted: 125 mL
